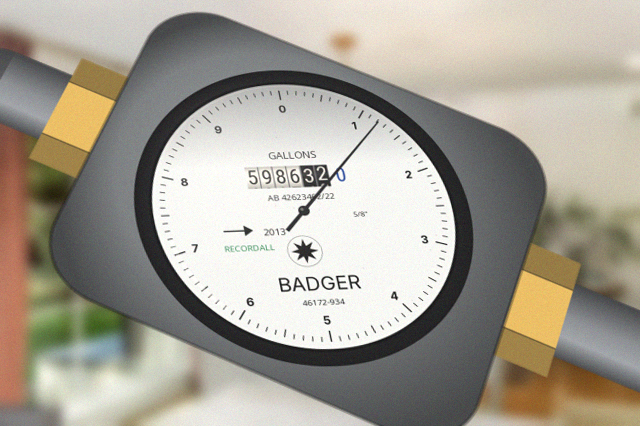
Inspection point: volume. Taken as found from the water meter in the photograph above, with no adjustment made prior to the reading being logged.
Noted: 5986321.2 gal
